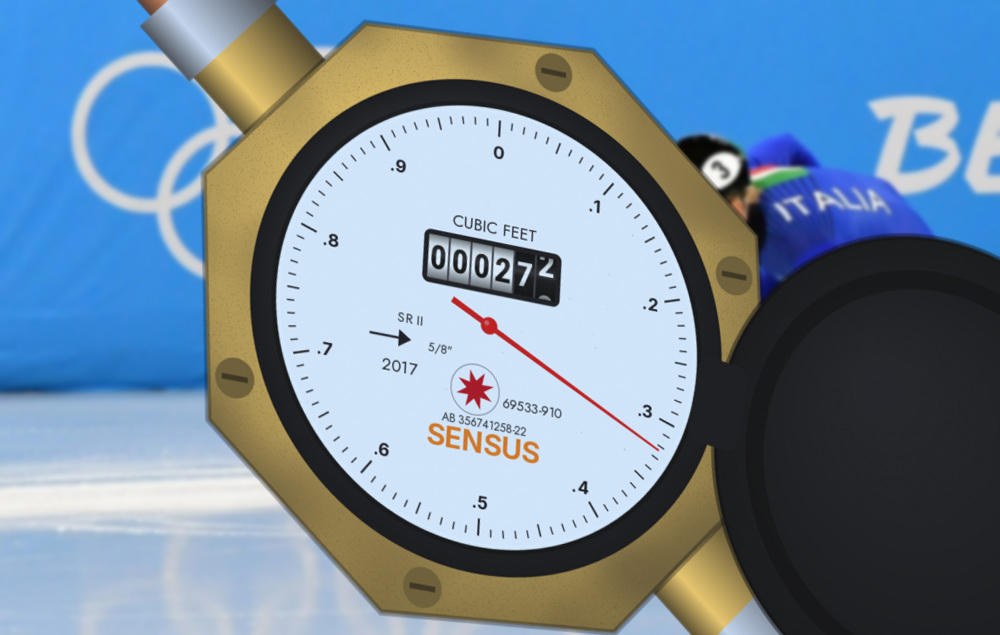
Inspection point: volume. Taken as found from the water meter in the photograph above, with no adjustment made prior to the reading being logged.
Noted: 272.32 ft³
